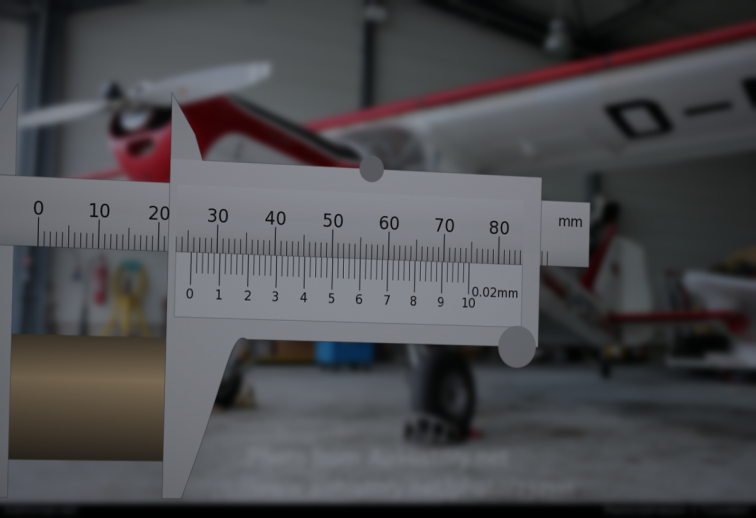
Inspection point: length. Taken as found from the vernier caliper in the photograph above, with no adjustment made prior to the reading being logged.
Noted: 25.6 mm
